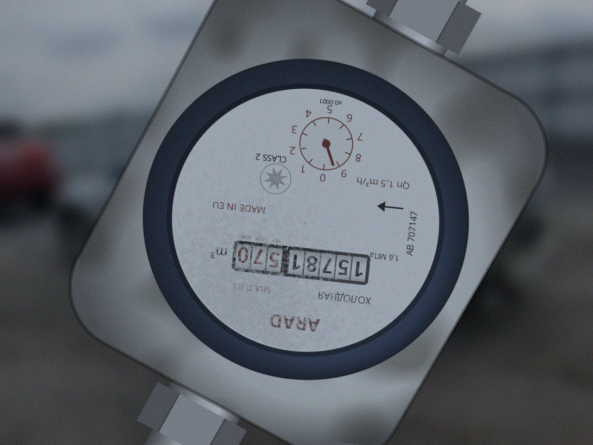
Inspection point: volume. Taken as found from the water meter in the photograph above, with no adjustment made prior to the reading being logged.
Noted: 15781.5699 m³
